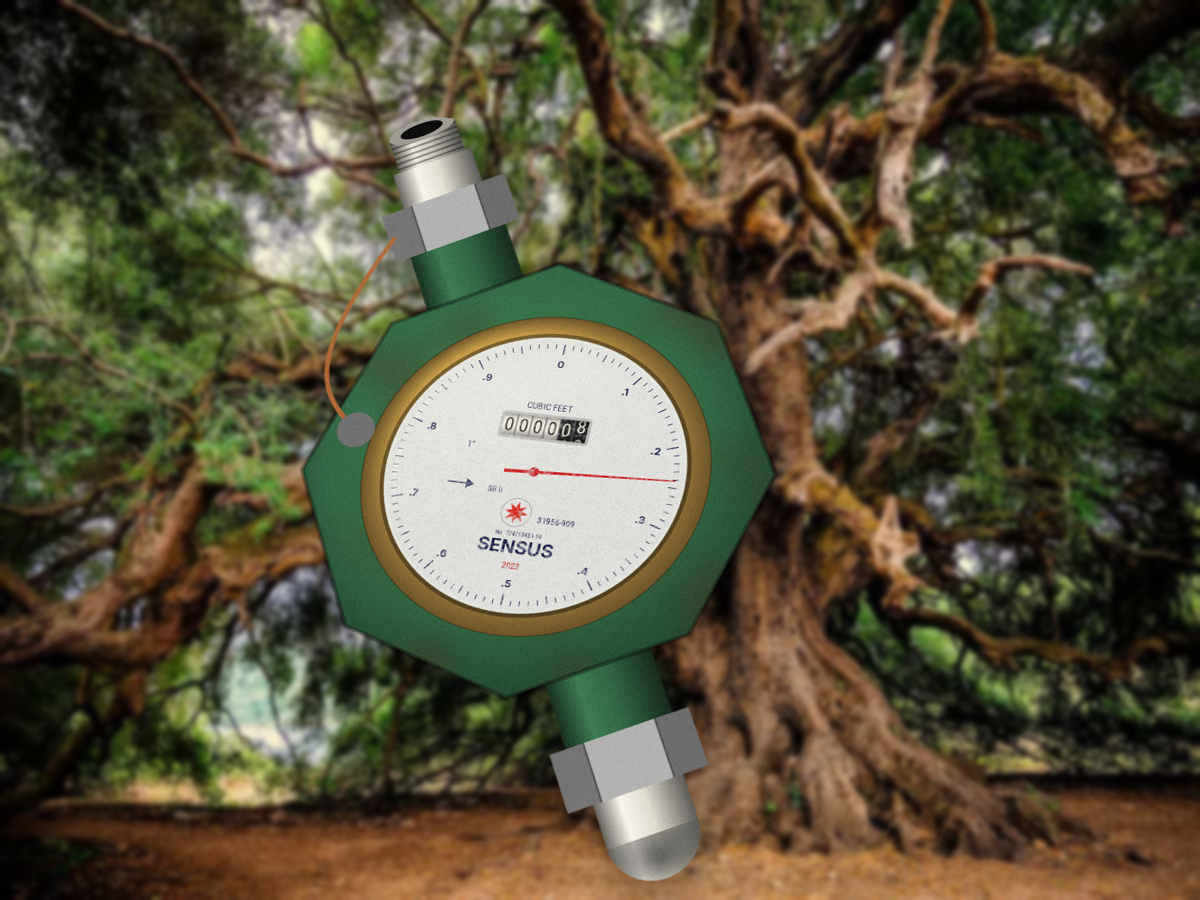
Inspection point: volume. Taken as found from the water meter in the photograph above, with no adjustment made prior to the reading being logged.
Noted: 8.24 ft³
